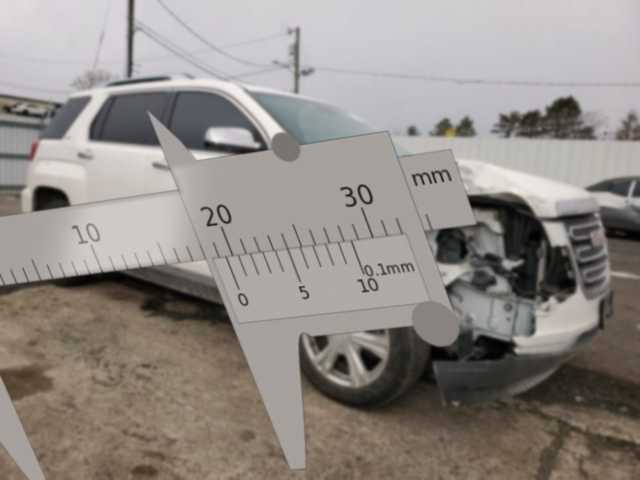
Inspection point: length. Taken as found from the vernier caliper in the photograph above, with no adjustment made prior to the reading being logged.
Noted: 19.5 mm
